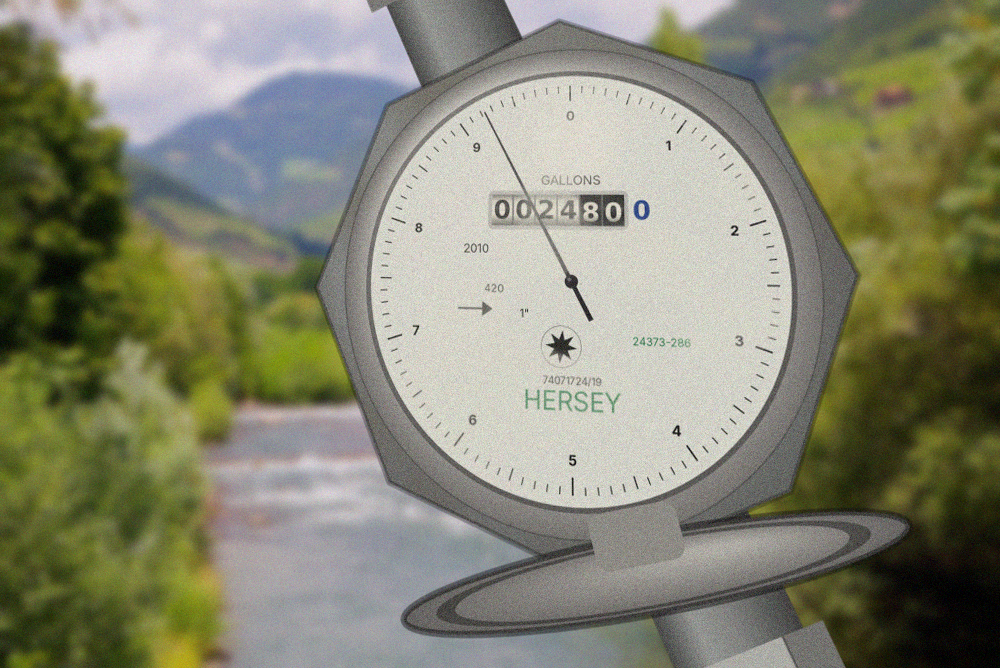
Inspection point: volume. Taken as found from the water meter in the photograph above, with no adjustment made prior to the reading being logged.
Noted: 24799.2 gal
